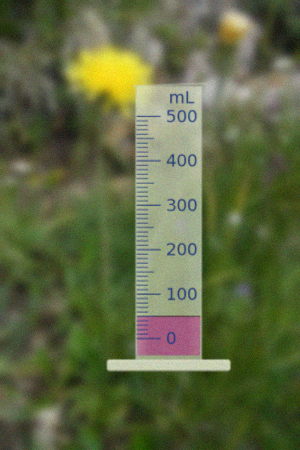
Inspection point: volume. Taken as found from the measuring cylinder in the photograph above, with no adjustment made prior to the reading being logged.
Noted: 50 mL
